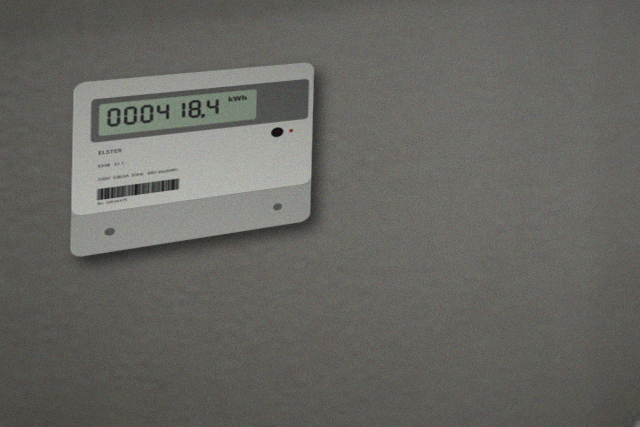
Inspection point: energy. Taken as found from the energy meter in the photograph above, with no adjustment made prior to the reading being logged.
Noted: 418.4 kWh
